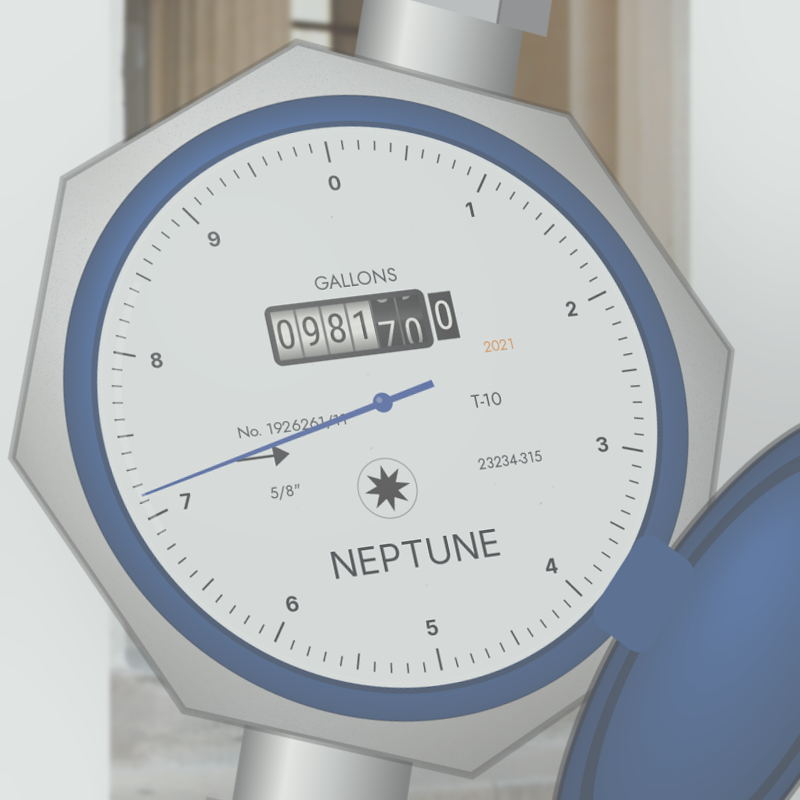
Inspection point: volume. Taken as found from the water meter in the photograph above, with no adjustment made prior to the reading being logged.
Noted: 981697.1 gal
